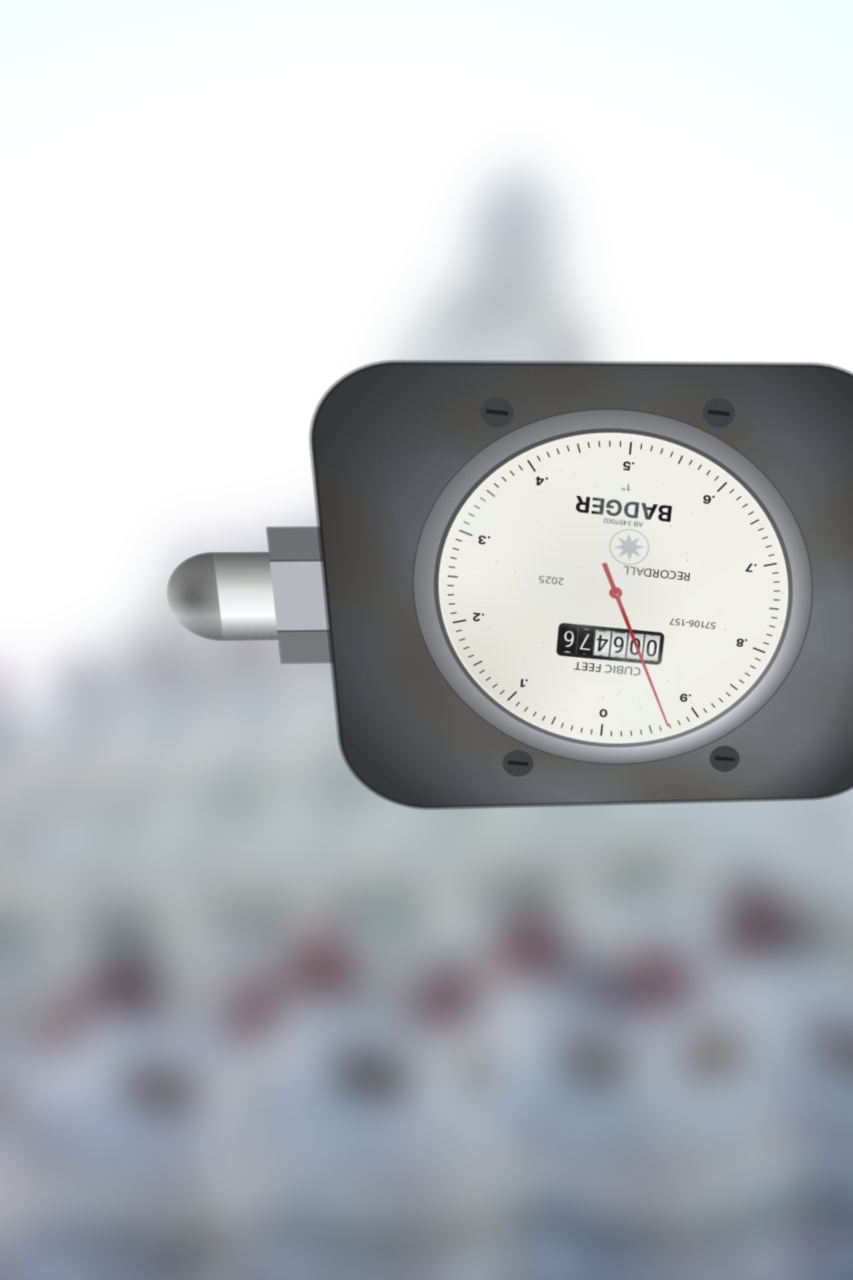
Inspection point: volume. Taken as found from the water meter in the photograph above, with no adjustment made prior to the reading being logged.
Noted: 6475.93 ft³
